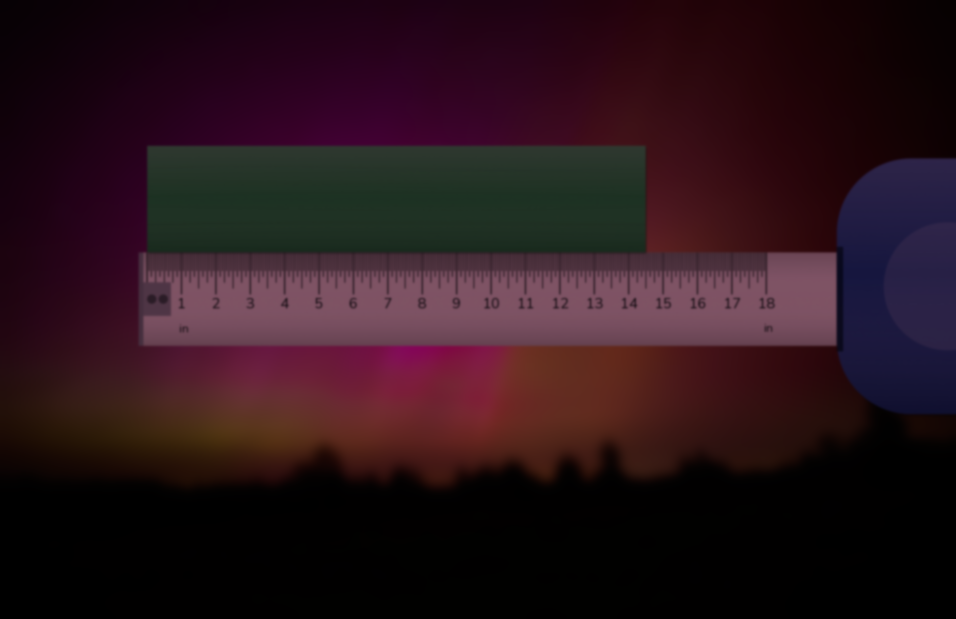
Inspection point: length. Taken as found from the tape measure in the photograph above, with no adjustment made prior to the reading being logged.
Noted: 14.5 in
